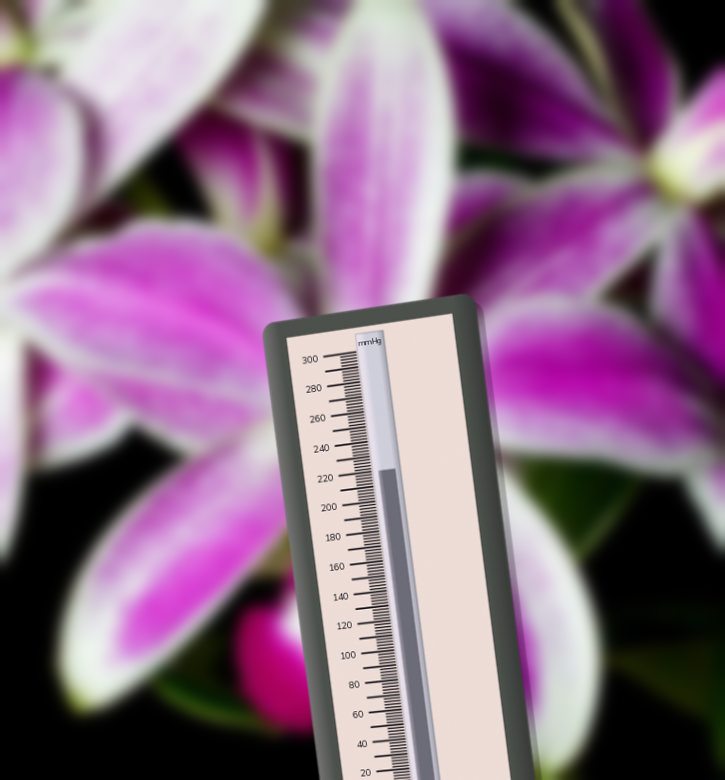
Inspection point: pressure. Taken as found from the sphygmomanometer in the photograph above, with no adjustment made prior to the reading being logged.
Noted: 220 mmHg
